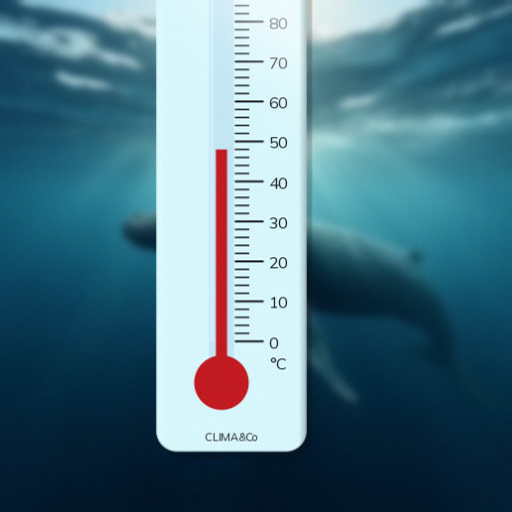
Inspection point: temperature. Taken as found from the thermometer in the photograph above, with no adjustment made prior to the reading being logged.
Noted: 48 °C
